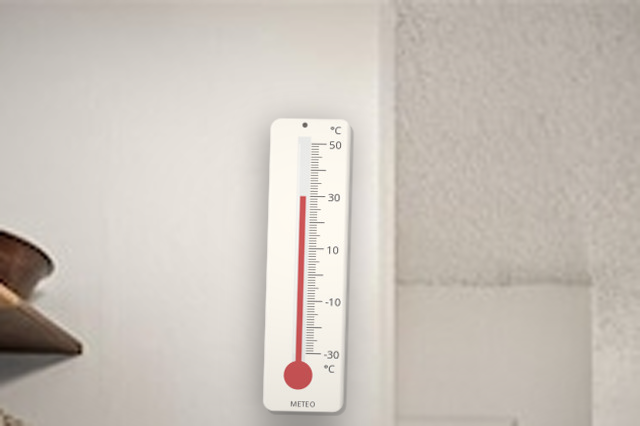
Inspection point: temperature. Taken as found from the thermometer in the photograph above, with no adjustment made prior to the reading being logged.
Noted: 30 °C
